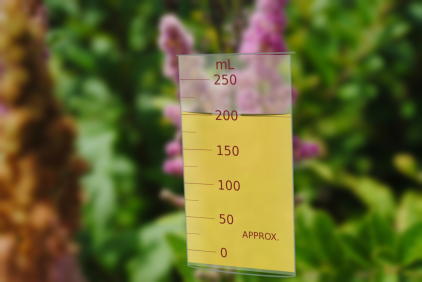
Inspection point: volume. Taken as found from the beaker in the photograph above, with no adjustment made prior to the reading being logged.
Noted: 200 mL
